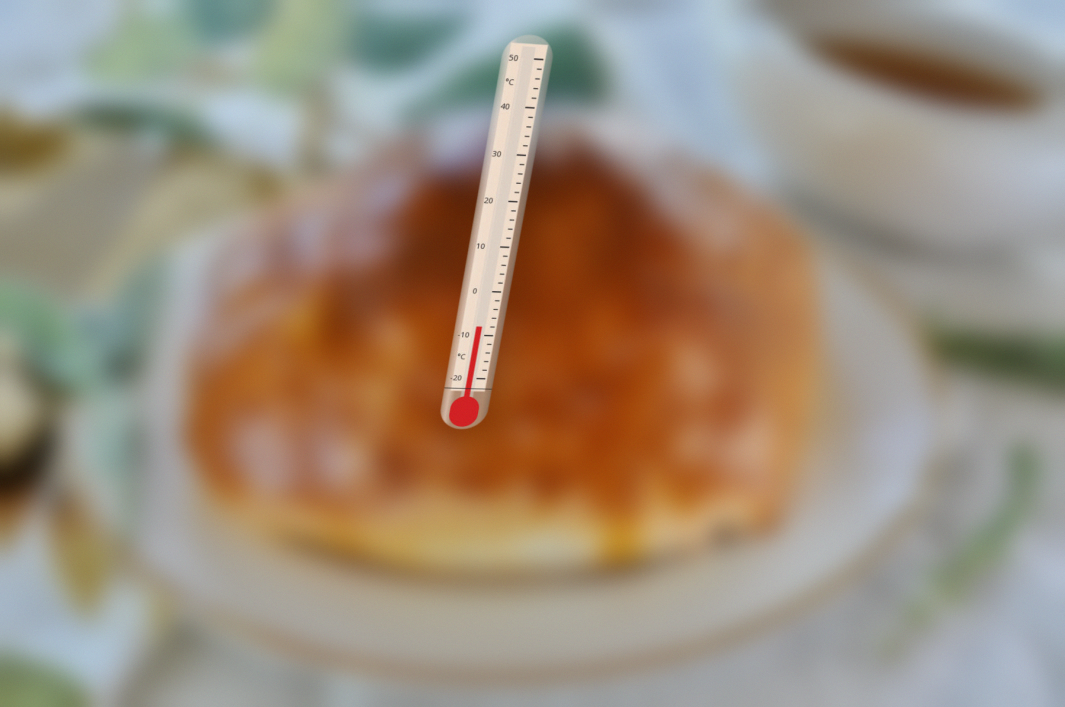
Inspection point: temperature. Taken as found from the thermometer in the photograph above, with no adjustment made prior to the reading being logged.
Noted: -8 °C
